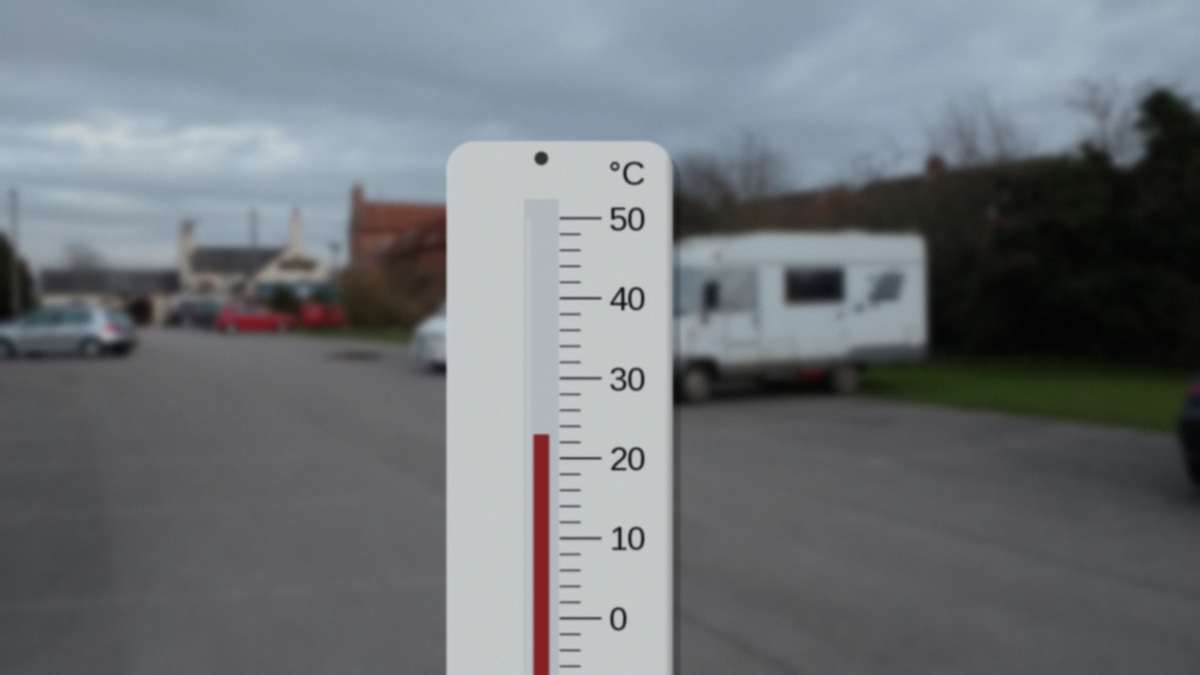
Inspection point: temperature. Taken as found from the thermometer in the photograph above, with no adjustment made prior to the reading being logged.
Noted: 23 °C
